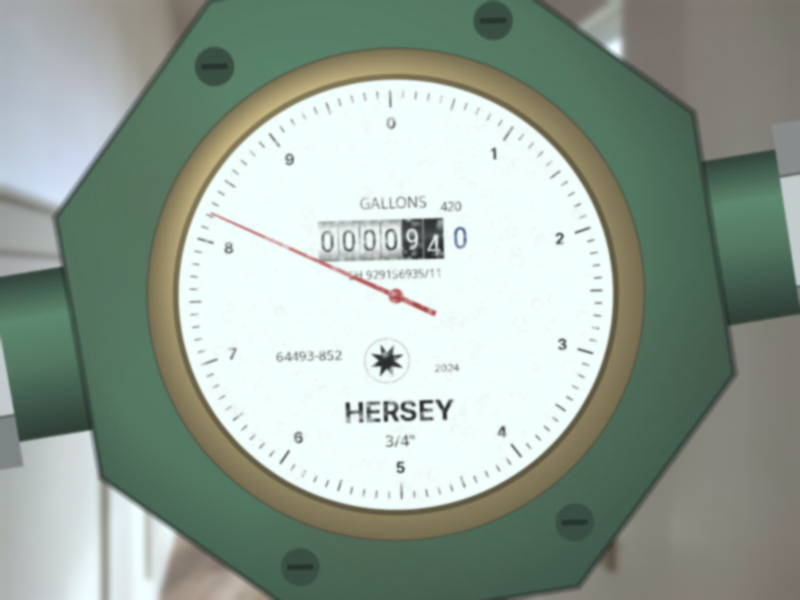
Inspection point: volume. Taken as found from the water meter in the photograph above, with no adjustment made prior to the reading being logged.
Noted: 938.2 gal
